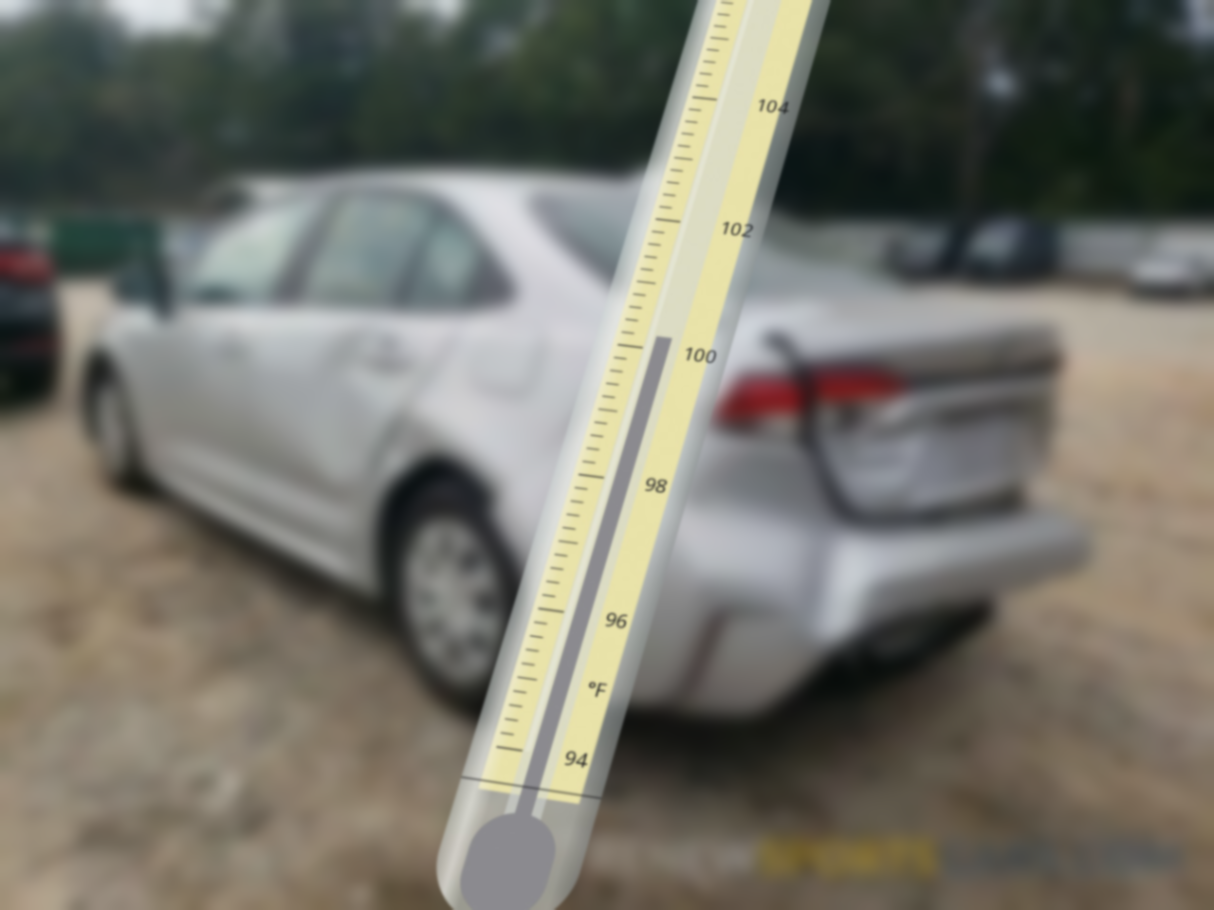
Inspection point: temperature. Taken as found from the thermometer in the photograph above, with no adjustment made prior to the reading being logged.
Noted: 100.2 °F
